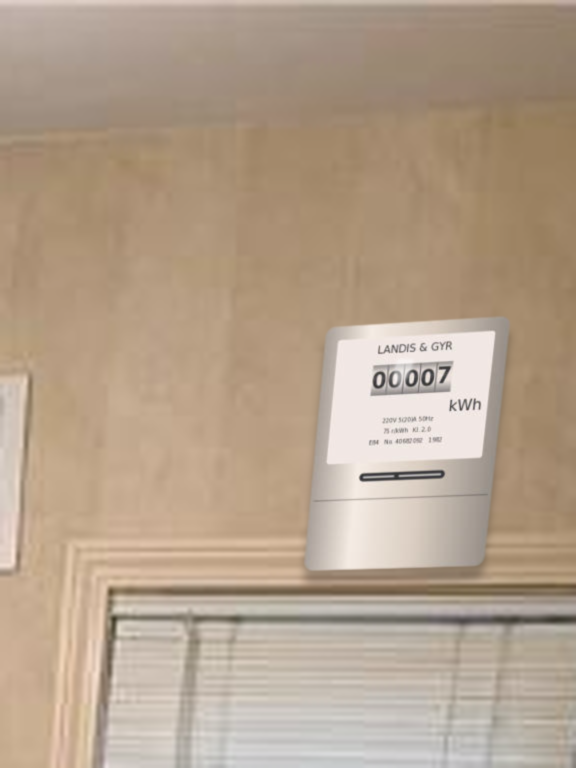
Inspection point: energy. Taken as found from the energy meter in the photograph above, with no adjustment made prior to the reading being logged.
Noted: 7 kWh
